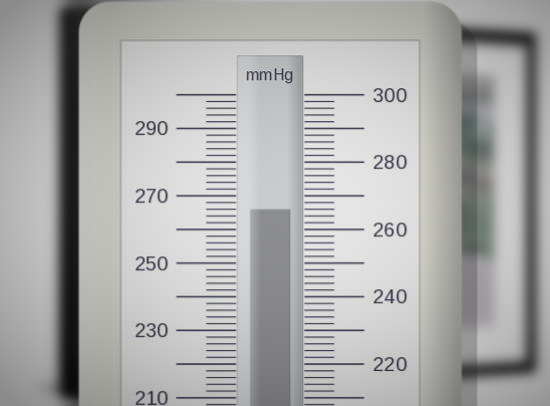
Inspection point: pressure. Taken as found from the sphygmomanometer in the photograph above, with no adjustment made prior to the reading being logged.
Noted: 266 mmHg
